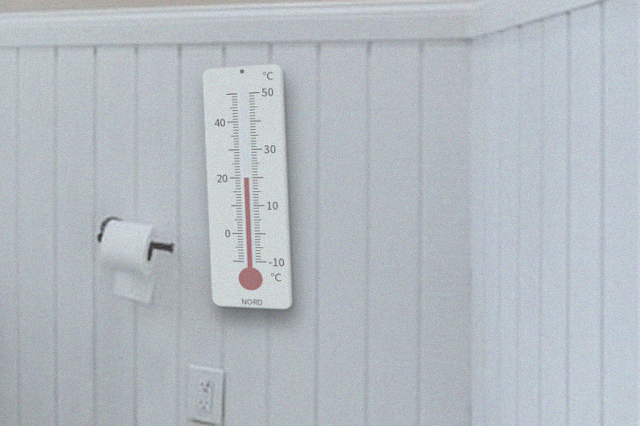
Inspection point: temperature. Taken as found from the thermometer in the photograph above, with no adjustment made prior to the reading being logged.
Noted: 20 °C
